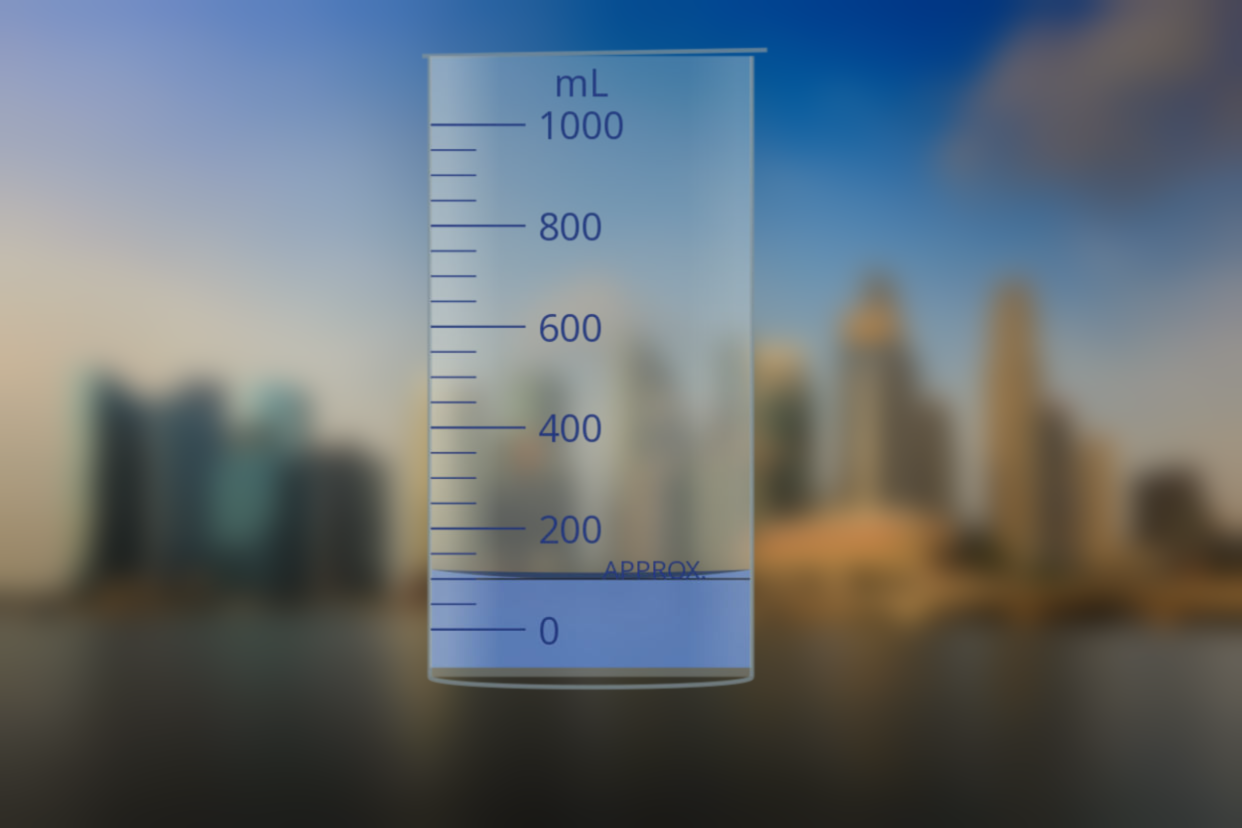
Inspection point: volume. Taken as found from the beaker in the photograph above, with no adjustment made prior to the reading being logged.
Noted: 100 mL
